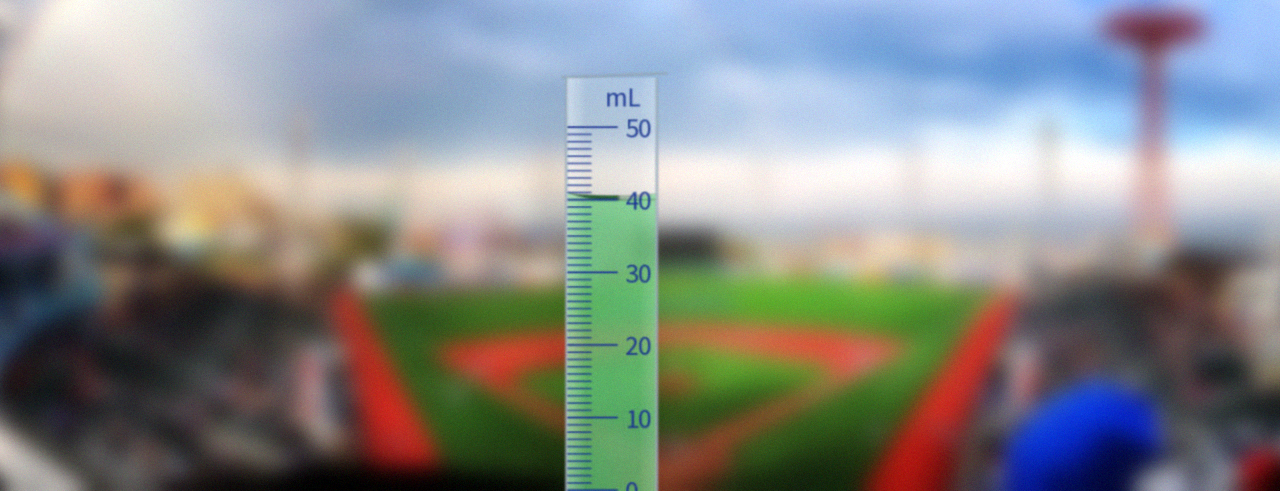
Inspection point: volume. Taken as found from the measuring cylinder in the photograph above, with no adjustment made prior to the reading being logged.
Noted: 40 mL
